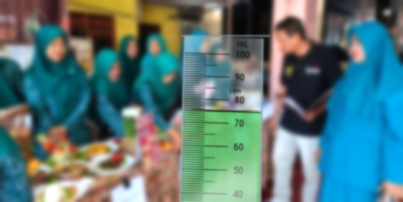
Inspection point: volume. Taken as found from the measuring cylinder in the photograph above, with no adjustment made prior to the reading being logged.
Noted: 75 mL
